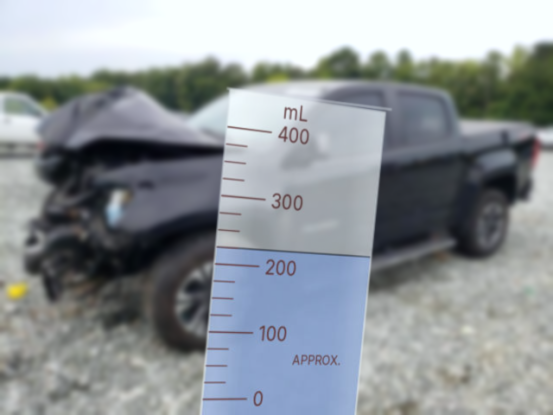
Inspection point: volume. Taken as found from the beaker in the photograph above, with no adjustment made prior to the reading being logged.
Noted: 225 mL
